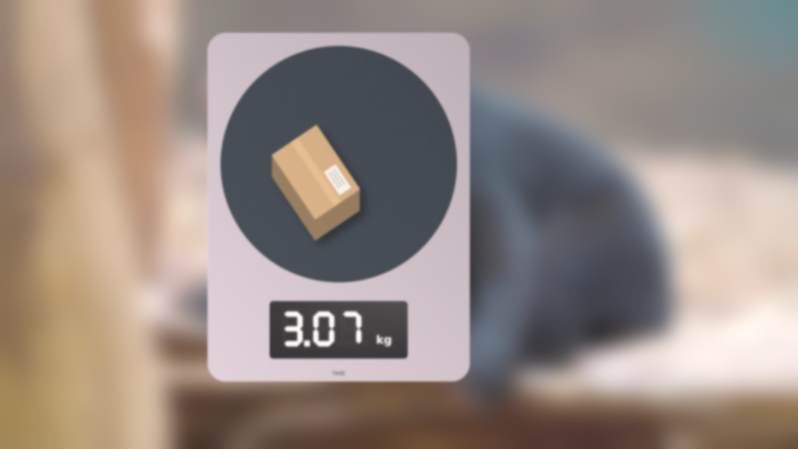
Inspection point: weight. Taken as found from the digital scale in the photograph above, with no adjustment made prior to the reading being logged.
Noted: 3.07 kg
